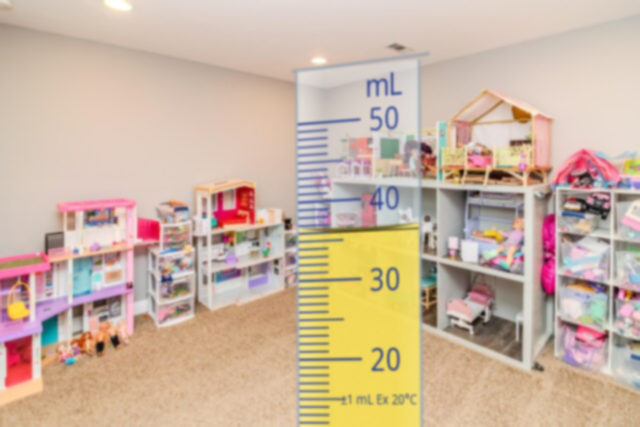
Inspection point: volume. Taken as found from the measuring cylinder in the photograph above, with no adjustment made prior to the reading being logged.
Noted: 36 mL
